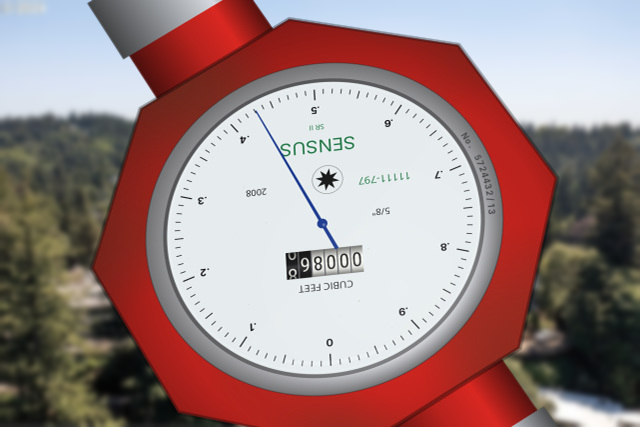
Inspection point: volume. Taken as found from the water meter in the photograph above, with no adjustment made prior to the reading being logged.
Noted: 868.43 ft³
